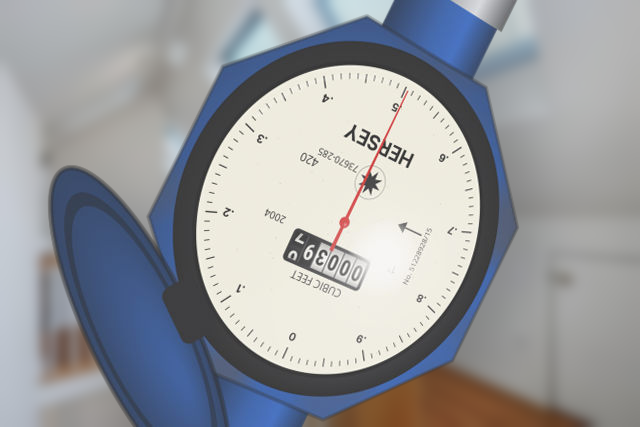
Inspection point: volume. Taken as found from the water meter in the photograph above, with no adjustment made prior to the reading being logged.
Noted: 396.50 ft³
